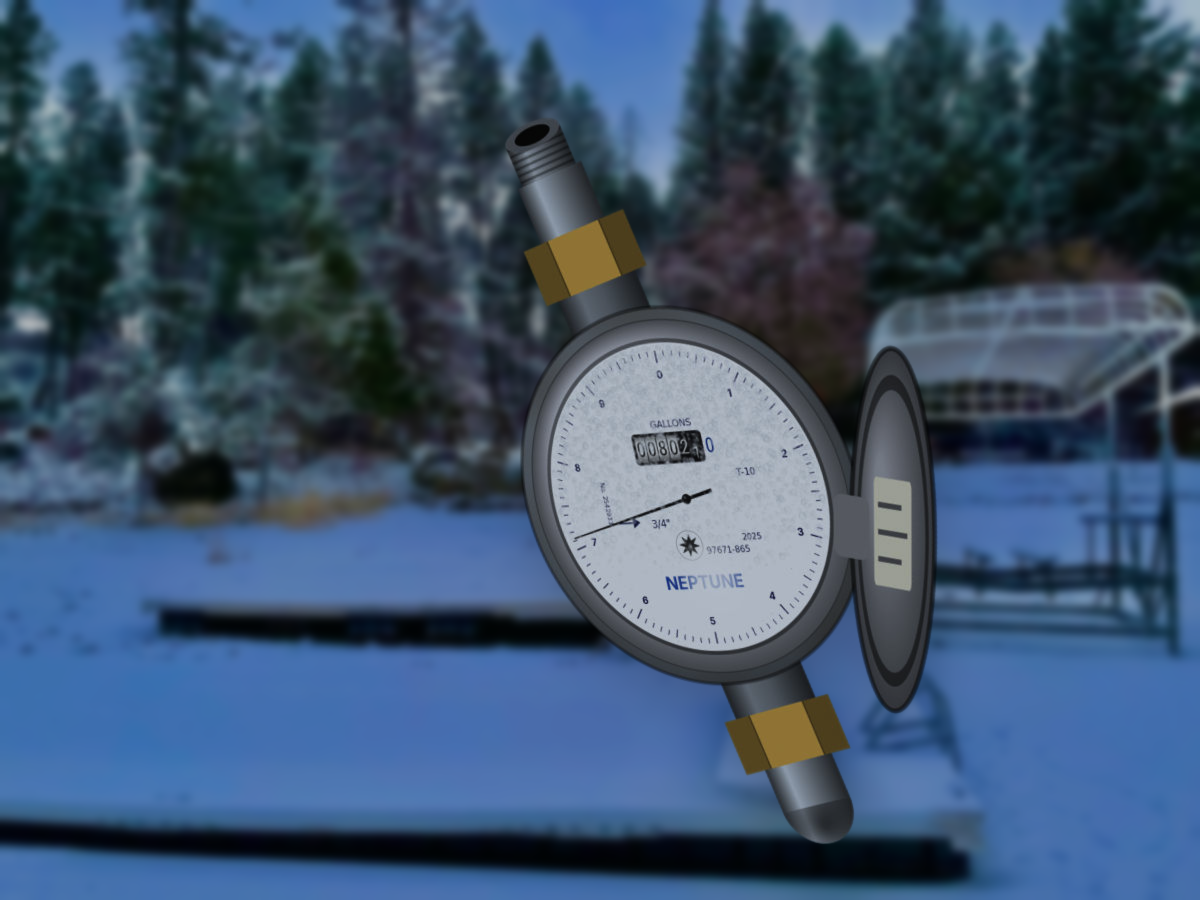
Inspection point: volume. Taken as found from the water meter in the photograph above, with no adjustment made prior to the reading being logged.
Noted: 80207.1 gal
